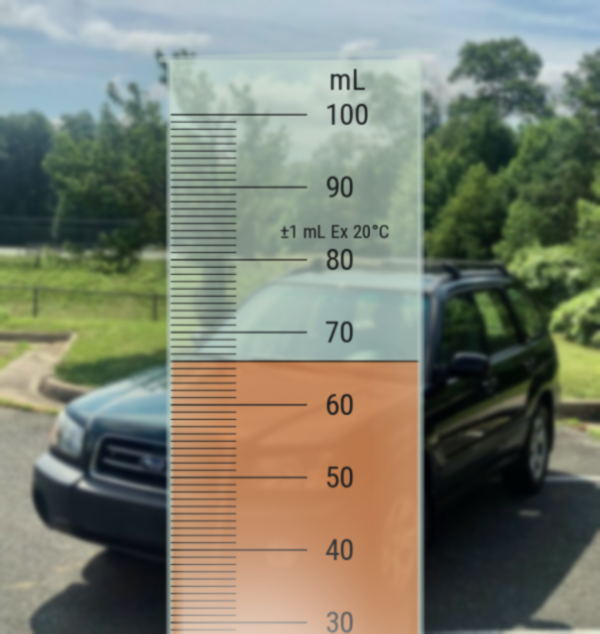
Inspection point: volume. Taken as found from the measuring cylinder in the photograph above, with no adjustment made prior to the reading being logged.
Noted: 66 mL
